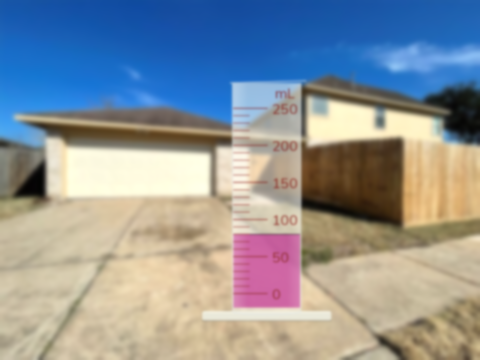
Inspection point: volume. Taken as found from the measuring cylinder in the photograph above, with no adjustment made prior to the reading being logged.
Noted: 80 mL
